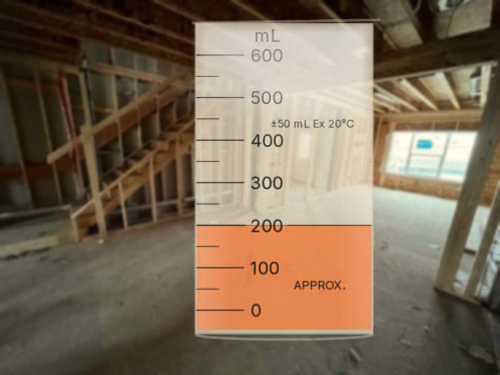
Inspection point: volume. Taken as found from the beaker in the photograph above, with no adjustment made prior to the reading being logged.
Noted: 200 mL
